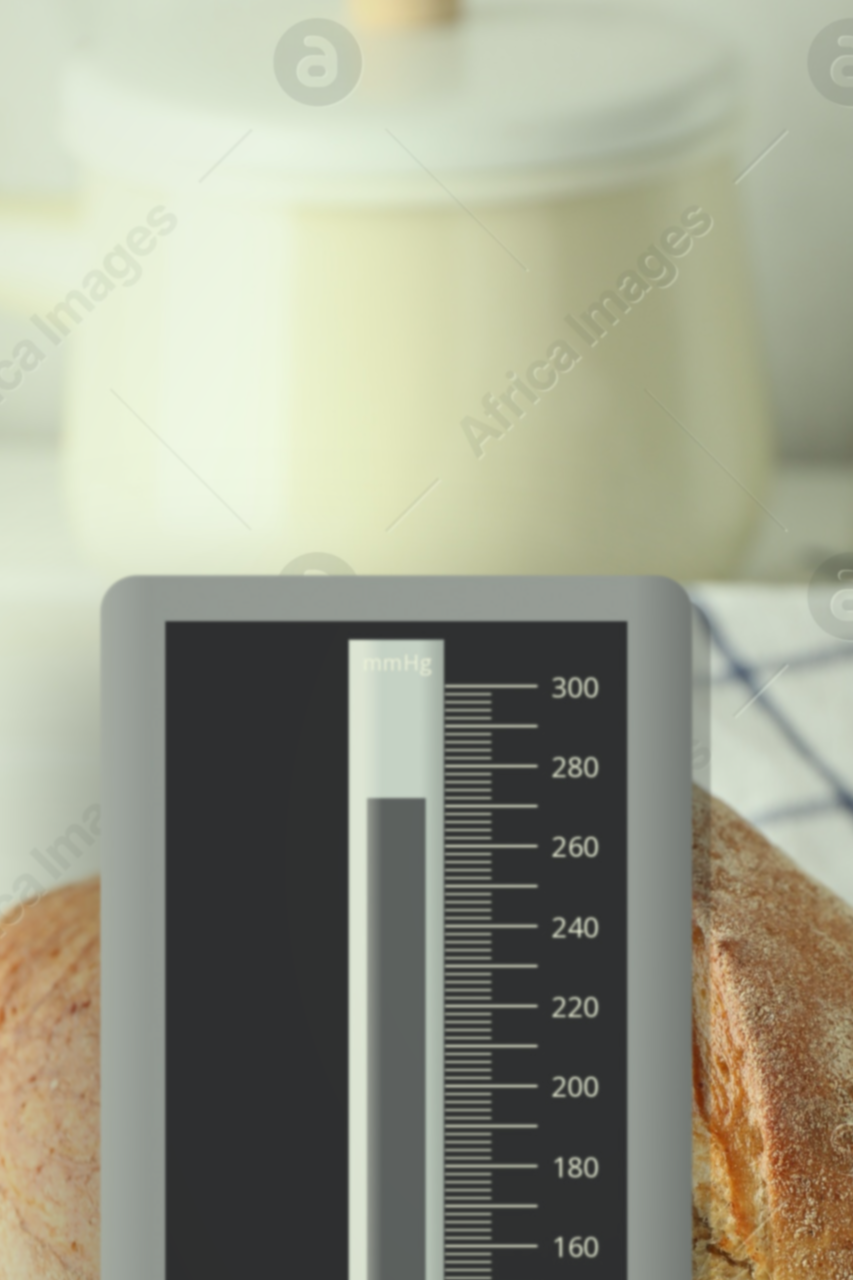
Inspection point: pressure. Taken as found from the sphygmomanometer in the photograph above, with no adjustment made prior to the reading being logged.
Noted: 272 mmHg
